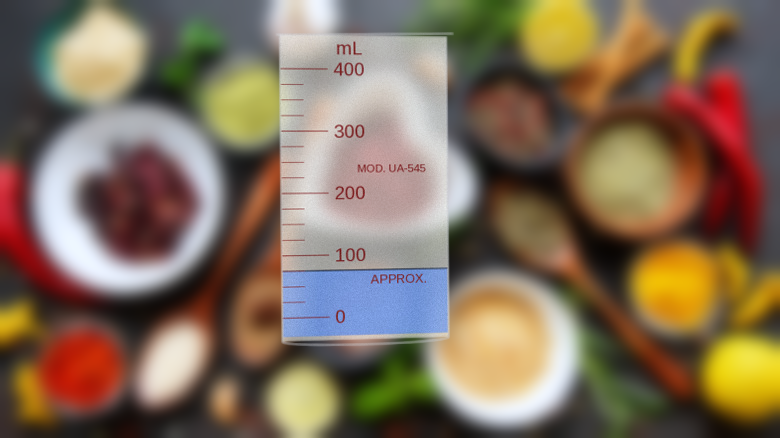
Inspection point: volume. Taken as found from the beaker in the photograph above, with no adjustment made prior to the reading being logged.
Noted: 75 mL
